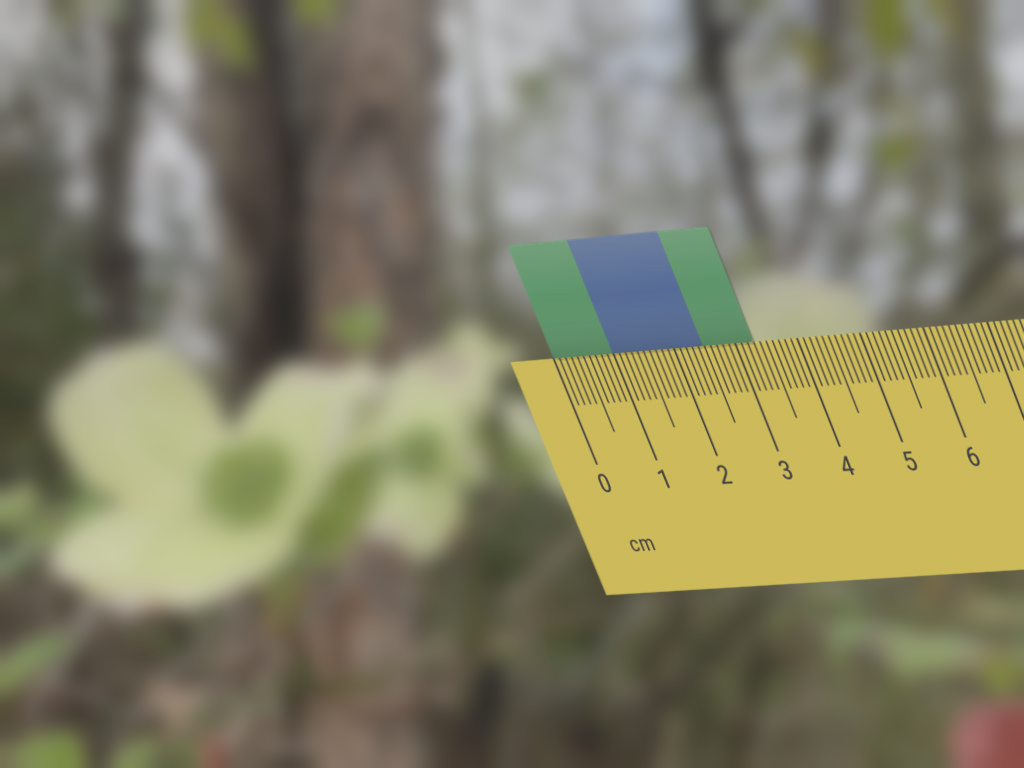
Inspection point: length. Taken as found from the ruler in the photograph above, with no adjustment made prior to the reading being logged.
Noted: 3.3 cm
